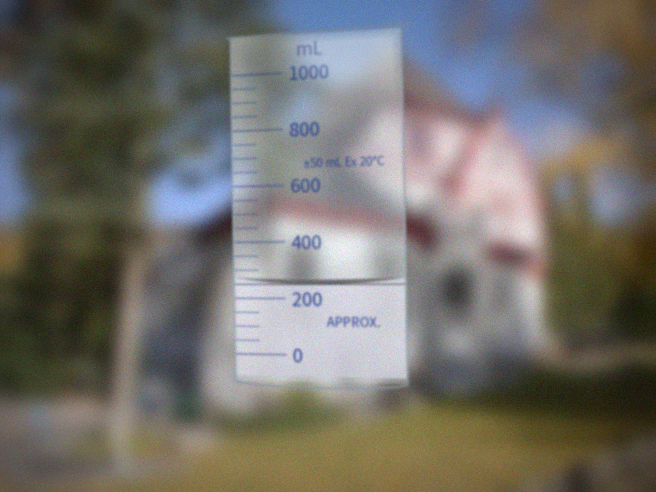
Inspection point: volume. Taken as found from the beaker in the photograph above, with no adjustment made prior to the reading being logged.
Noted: 250 mL
